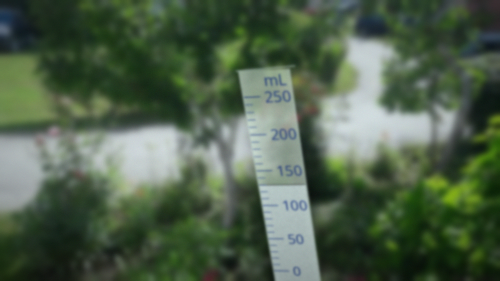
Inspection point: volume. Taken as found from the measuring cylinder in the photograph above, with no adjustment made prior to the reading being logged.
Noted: 130 mL
